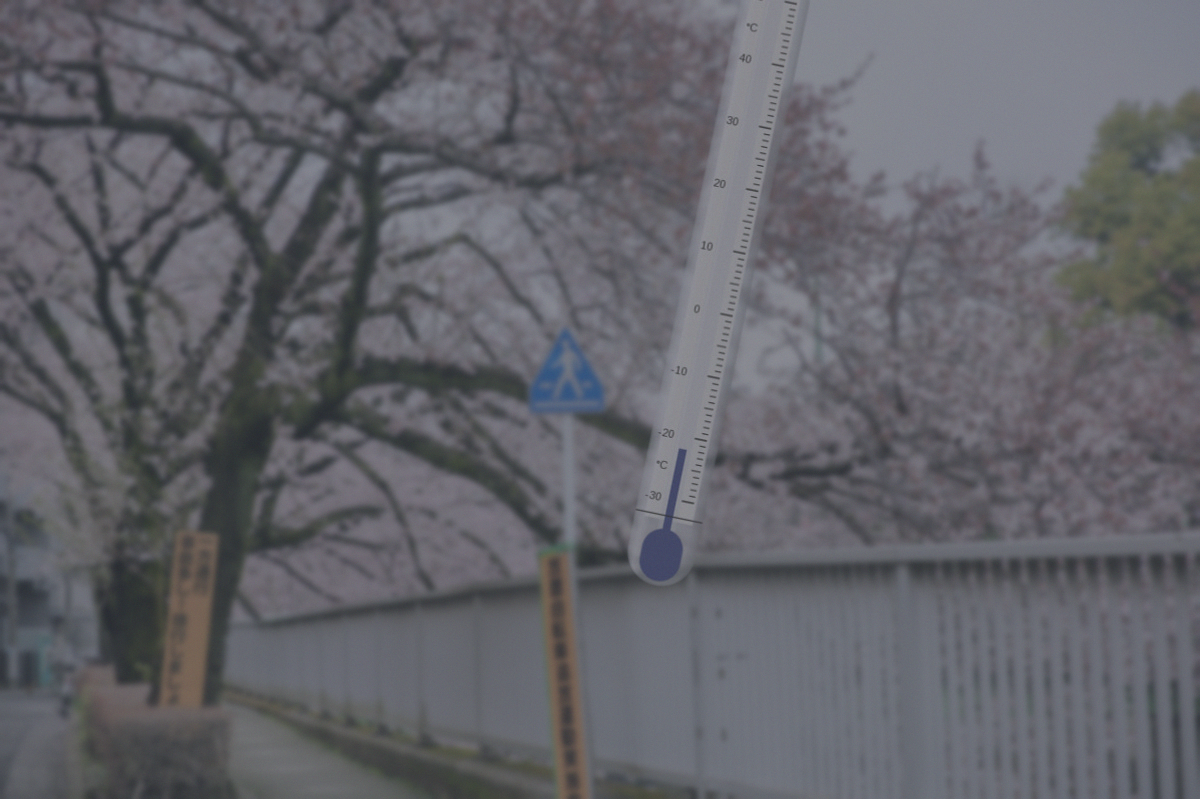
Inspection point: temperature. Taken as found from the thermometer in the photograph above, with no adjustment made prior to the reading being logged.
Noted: -22 °C
